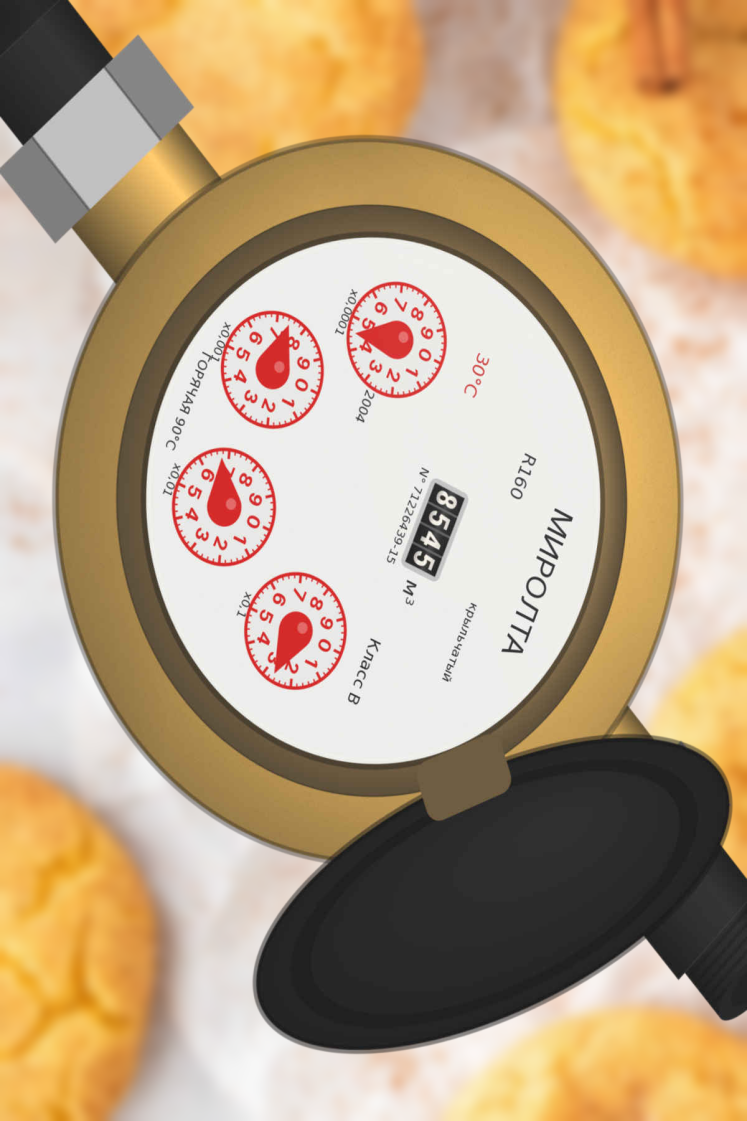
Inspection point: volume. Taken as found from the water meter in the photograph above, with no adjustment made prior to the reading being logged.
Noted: 8545.2674 m³
